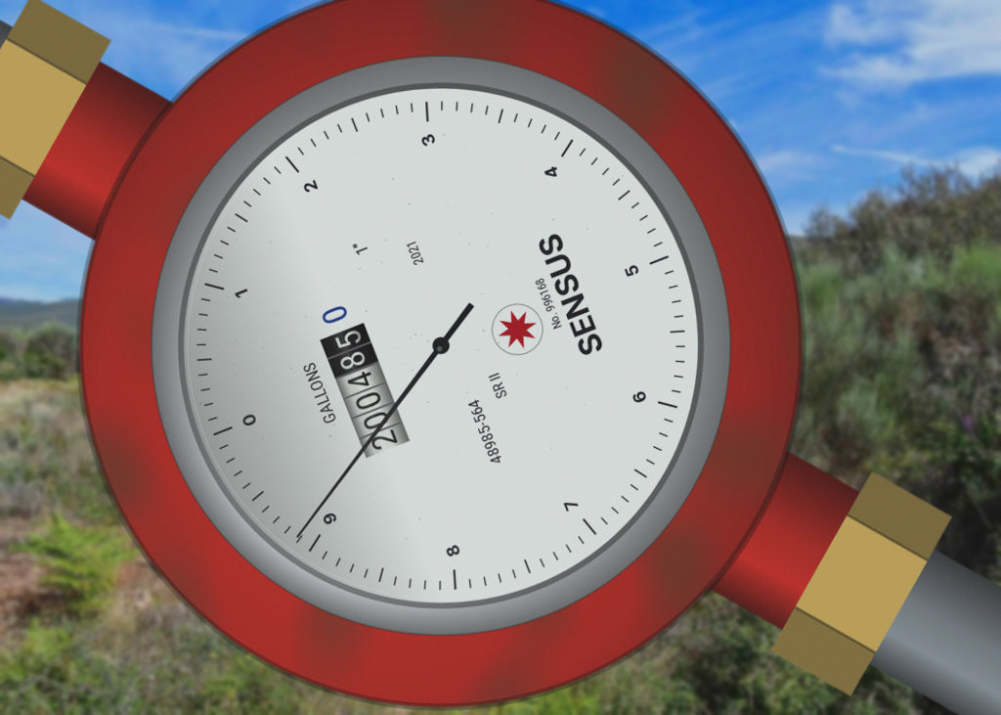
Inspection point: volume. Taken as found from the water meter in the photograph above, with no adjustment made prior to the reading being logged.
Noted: 2004849.1 gal
